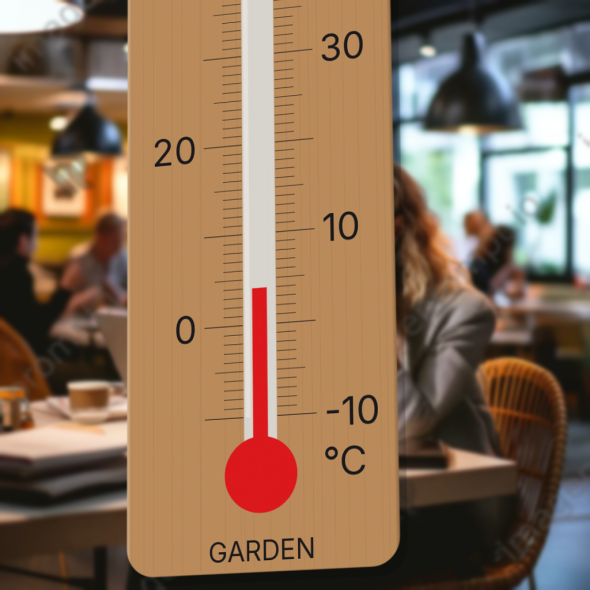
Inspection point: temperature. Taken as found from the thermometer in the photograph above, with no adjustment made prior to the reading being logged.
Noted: 4 °C
